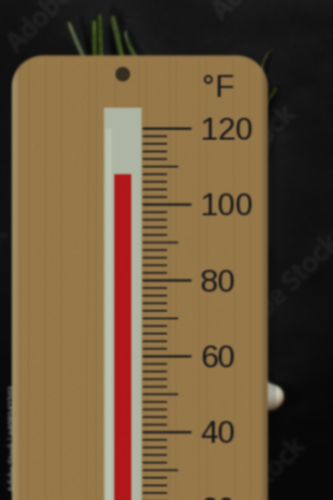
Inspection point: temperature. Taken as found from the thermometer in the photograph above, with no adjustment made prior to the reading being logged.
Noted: 108 °F
